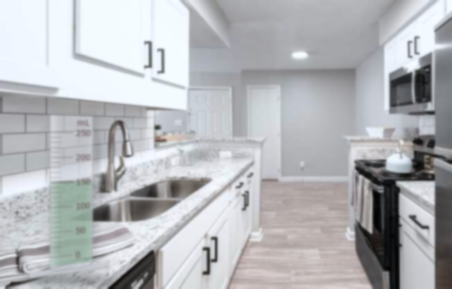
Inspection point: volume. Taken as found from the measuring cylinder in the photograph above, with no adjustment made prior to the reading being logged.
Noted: 150 mL
